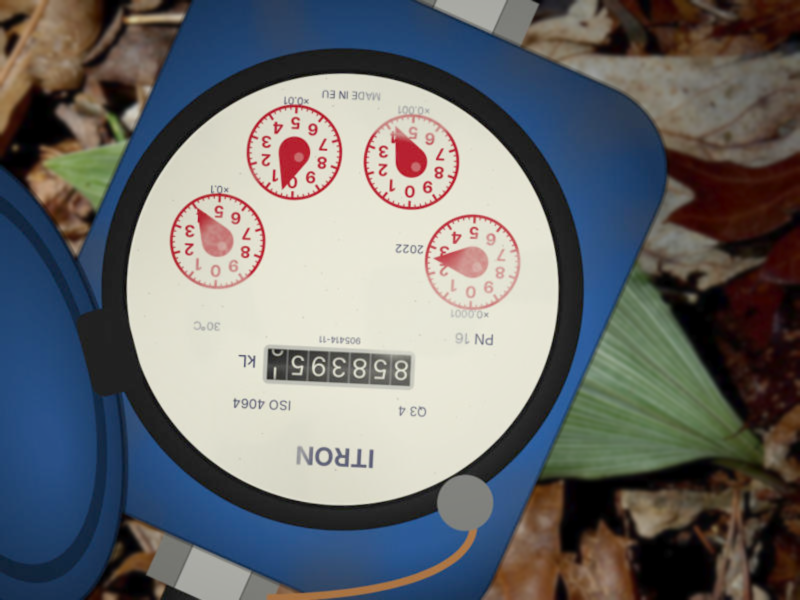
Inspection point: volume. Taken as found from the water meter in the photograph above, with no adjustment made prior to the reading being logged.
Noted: 8583951.4042 kL
